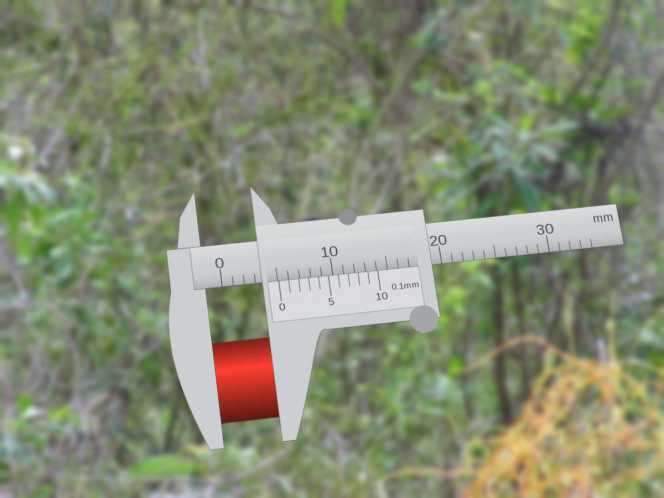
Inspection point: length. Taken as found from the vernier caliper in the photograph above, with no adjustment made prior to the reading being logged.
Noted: 5.1 mm
